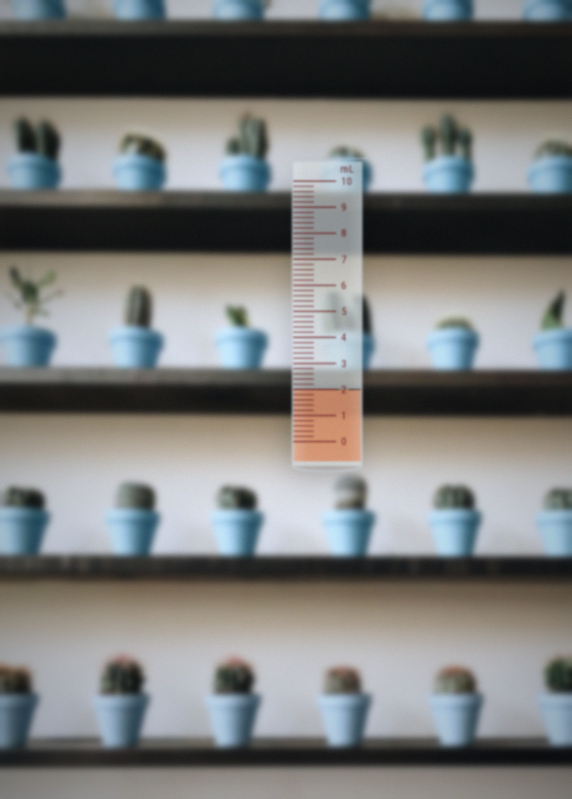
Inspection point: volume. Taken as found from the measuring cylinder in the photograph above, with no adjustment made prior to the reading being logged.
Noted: 2 mL
